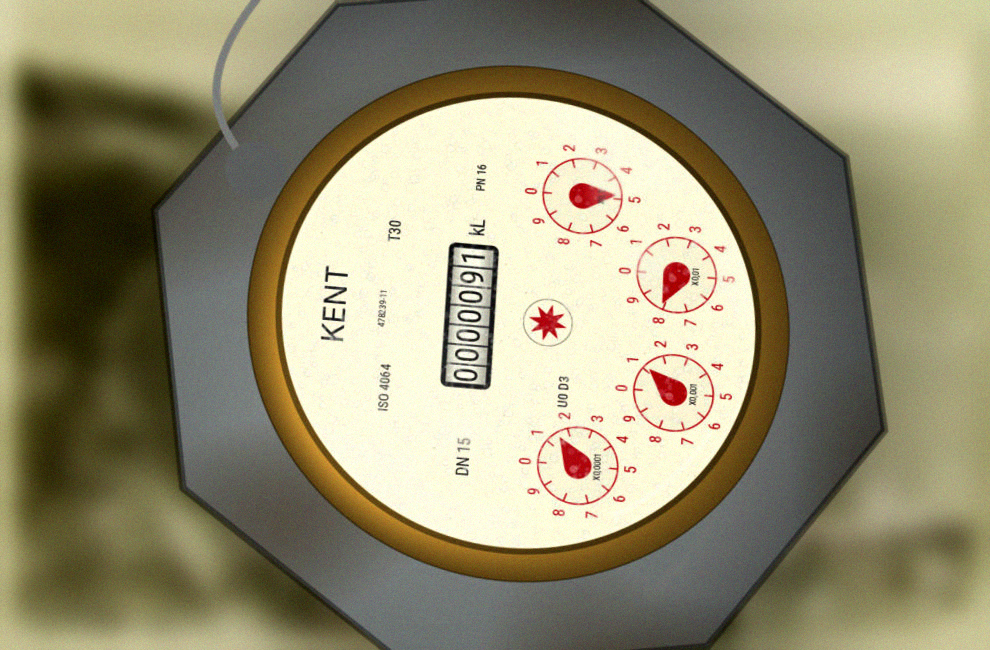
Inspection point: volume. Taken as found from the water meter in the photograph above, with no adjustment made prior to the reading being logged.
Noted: 91.4811 kL
